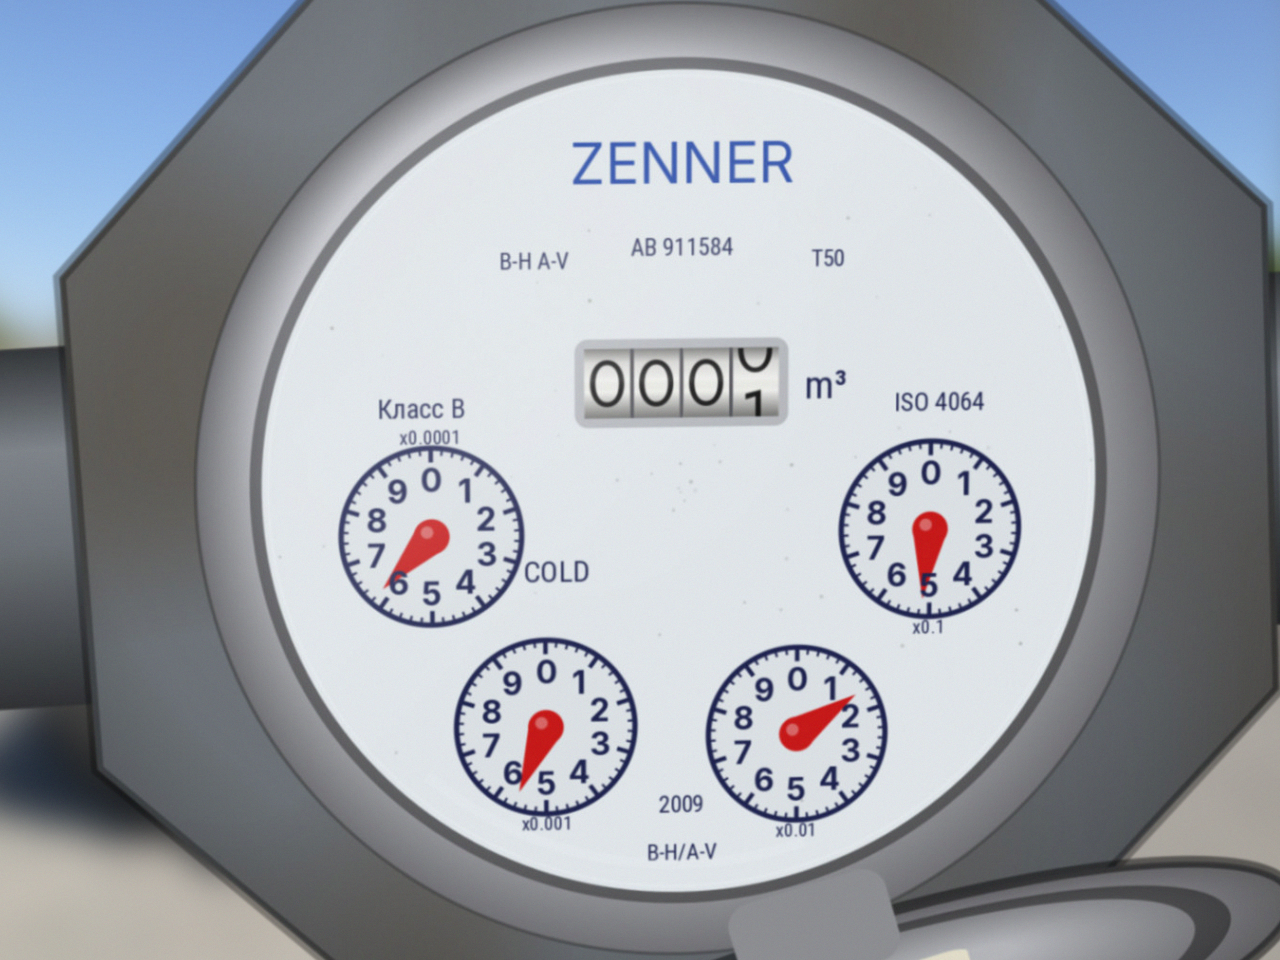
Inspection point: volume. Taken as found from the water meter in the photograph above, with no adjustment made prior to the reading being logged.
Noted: 0.5156 m³
